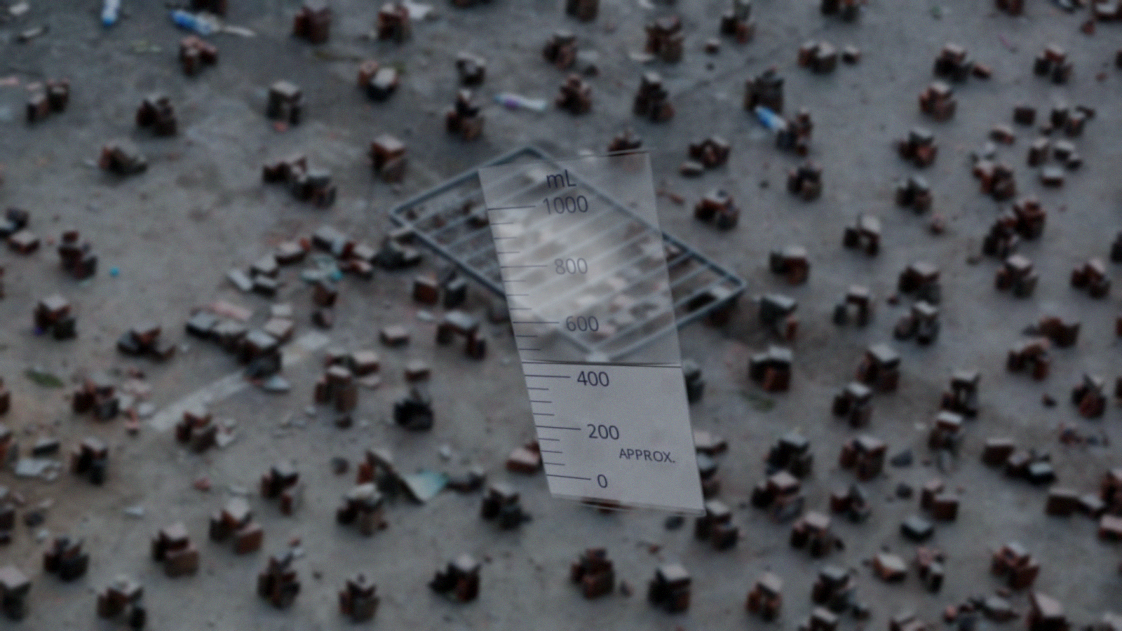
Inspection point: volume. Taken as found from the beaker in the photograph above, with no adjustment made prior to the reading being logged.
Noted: 450 mL
